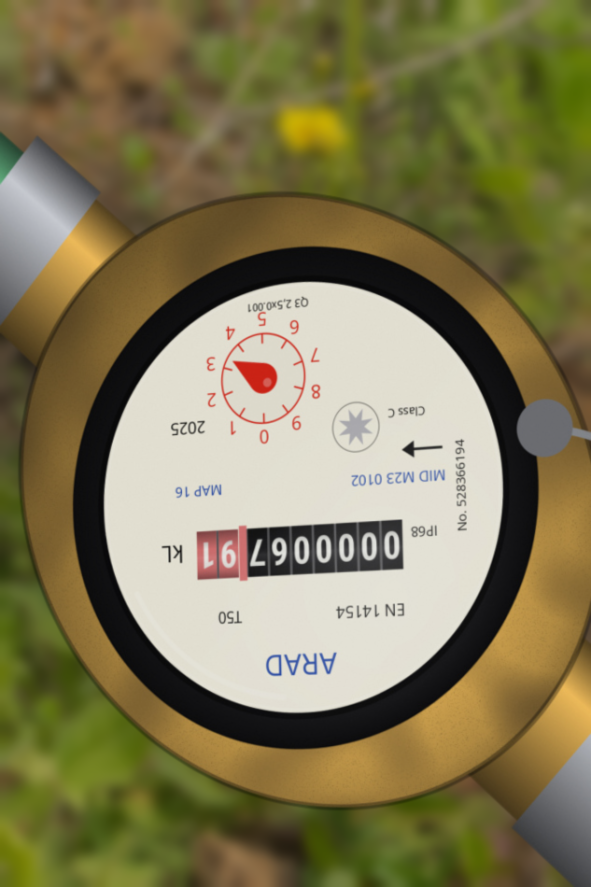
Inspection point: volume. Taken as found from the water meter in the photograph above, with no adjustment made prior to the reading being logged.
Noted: 67.913 kL
